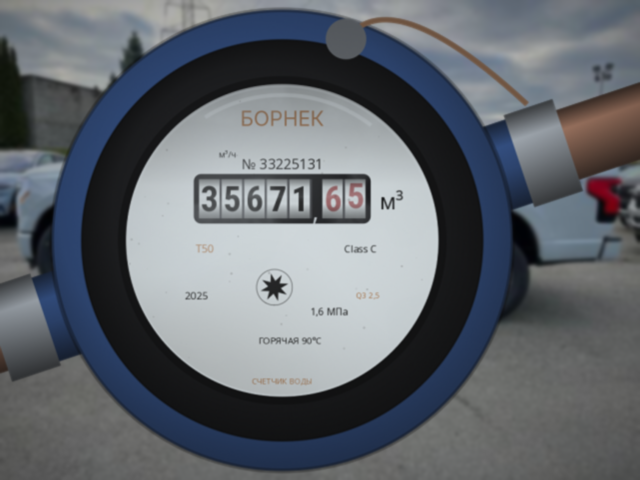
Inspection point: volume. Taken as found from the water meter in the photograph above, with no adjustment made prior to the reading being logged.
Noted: 35671.65 m³
